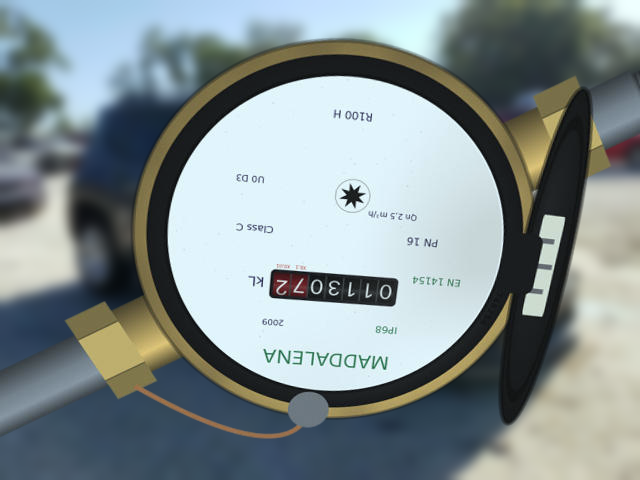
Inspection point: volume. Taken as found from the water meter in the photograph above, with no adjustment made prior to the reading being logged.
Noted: 1130.72 kL
